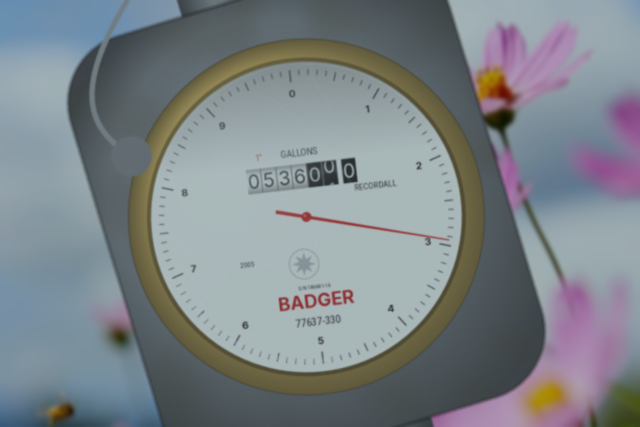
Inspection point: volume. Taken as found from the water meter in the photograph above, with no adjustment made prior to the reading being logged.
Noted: 536002.9 gal
